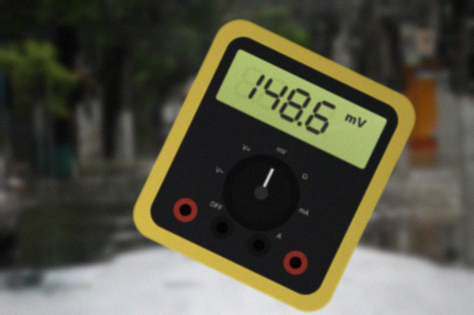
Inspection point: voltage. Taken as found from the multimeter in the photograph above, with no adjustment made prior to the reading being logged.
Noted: 148.6 mV
